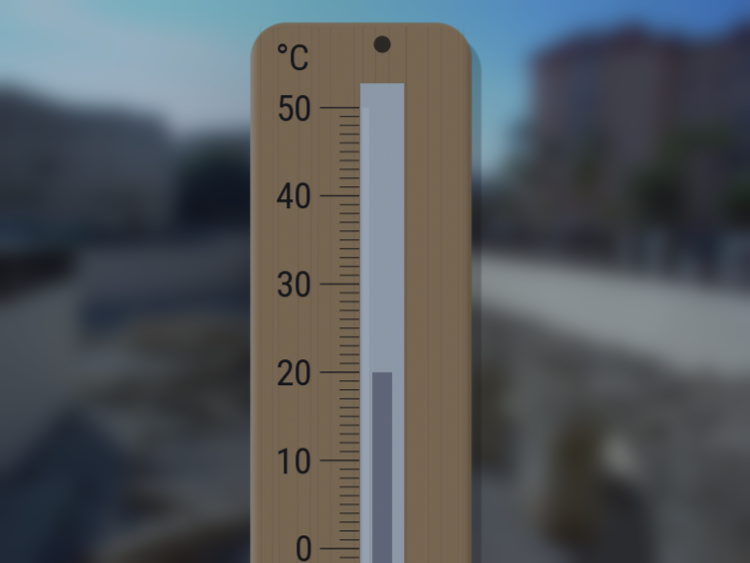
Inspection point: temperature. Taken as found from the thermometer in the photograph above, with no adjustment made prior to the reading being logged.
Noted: 20 °C
